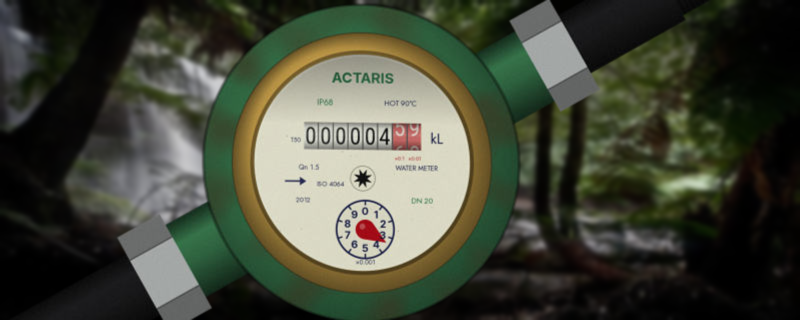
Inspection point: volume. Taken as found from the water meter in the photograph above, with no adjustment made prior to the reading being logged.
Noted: 4.593 kL
